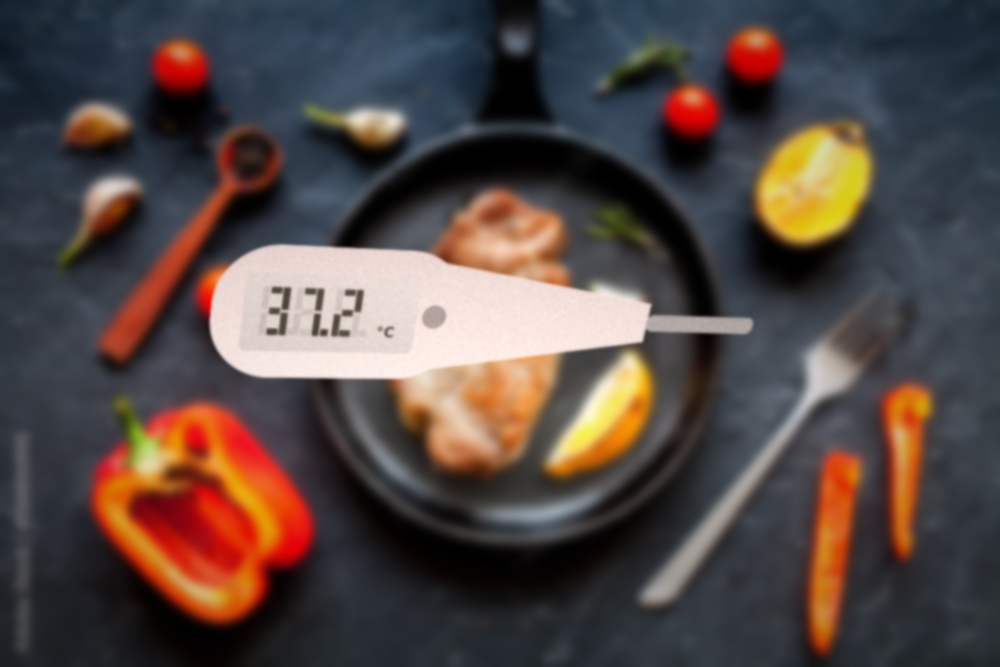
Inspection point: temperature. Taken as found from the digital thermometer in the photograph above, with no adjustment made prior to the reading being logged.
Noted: 37.2 °C
